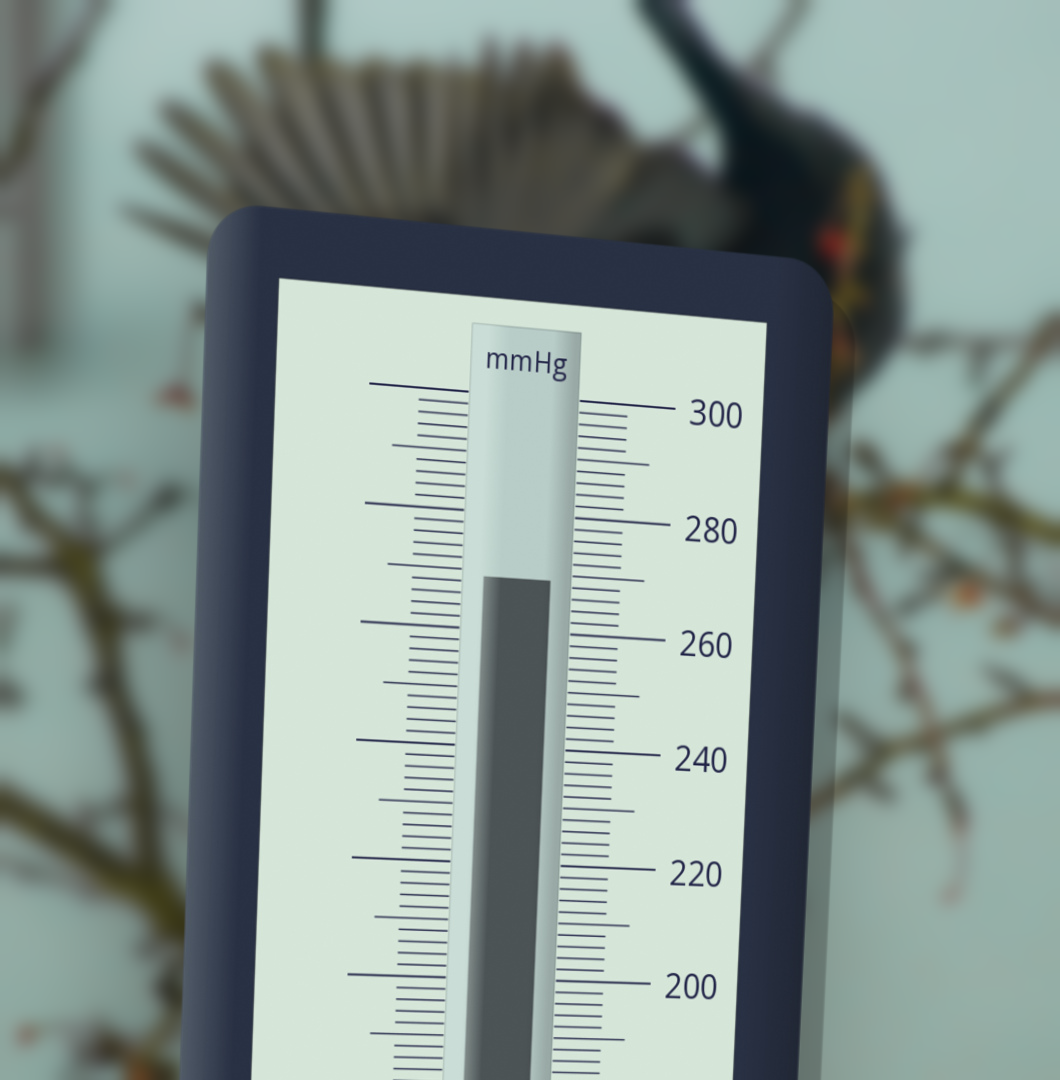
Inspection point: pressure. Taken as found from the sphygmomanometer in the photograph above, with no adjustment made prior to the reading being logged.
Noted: 269 mmHg
